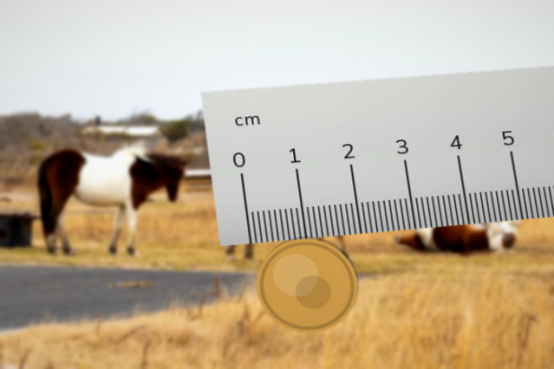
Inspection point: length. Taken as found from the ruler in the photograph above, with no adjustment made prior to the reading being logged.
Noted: 1.8 cm
